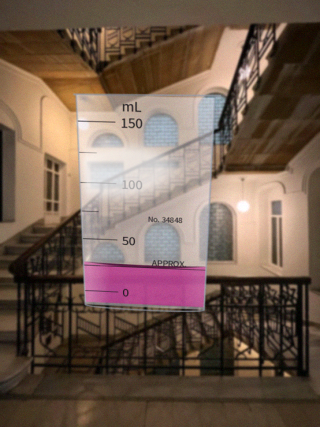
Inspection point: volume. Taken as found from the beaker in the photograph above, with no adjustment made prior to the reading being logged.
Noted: 25 mL
